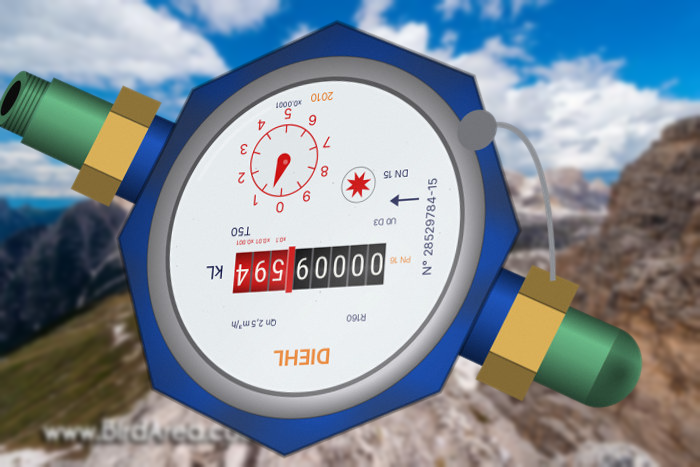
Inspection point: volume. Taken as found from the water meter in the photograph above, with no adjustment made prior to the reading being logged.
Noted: 9.5940 kL
